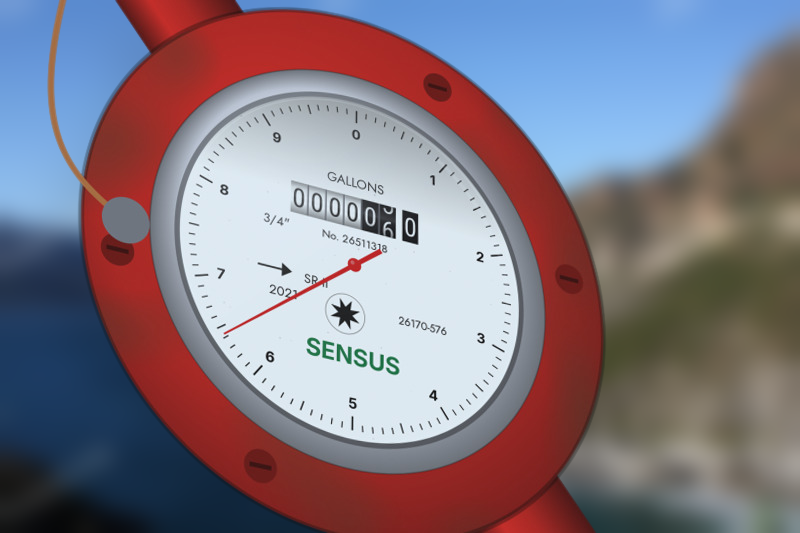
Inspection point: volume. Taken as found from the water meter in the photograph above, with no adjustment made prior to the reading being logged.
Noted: 56.4 gal
